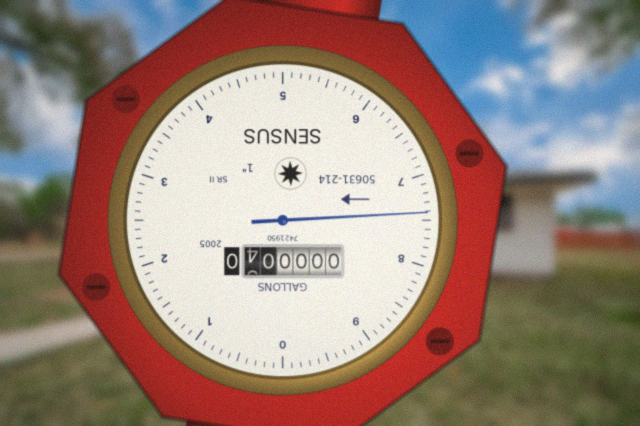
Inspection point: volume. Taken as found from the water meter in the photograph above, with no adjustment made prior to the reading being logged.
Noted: 37.4 gal
